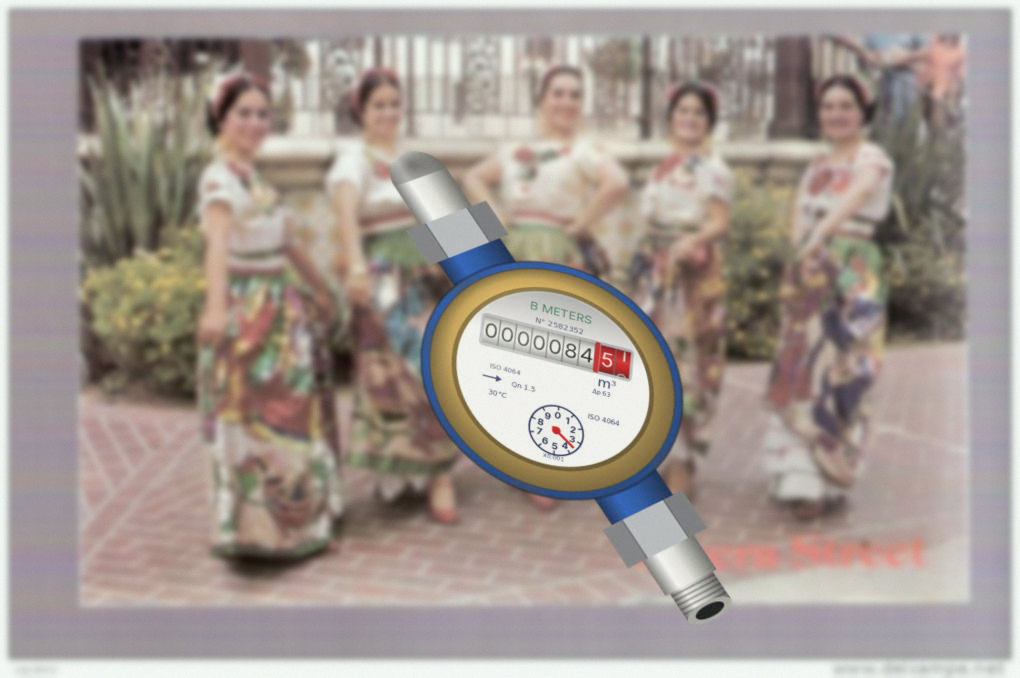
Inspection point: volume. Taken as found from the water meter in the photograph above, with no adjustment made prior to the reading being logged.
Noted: 84.513 m³
